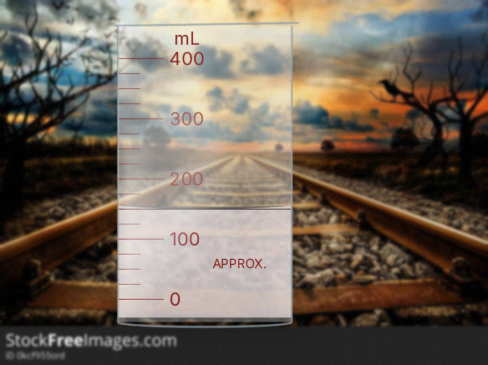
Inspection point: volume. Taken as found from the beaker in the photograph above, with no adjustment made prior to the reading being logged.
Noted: 150 mL
